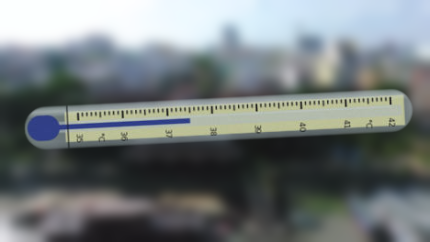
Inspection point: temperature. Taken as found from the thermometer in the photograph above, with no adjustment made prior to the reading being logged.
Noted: 37.5 °C
